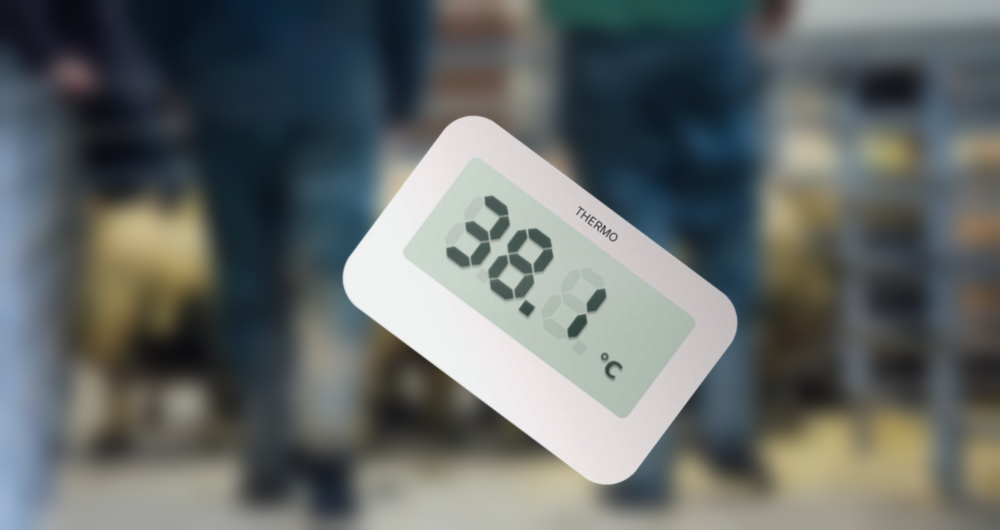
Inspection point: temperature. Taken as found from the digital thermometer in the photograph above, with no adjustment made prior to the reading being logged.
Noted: 38.1 °C
